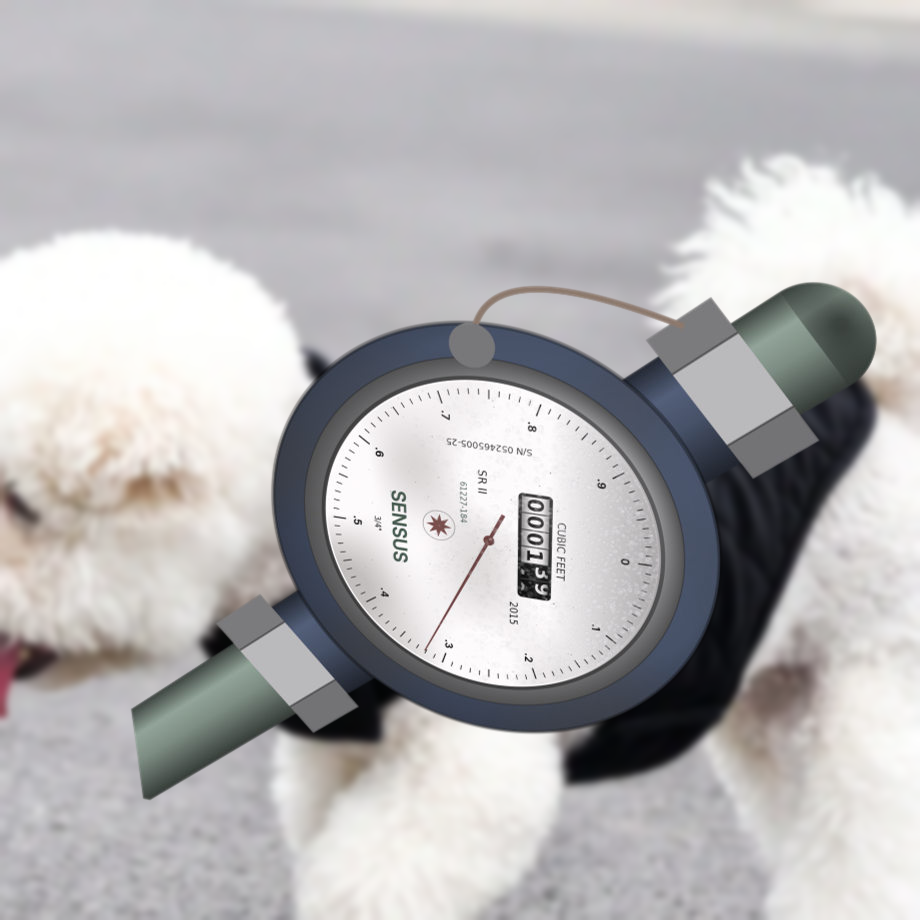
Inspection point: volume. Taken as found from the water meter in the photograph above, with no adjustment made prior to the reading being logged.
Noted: 139.32 ft³
